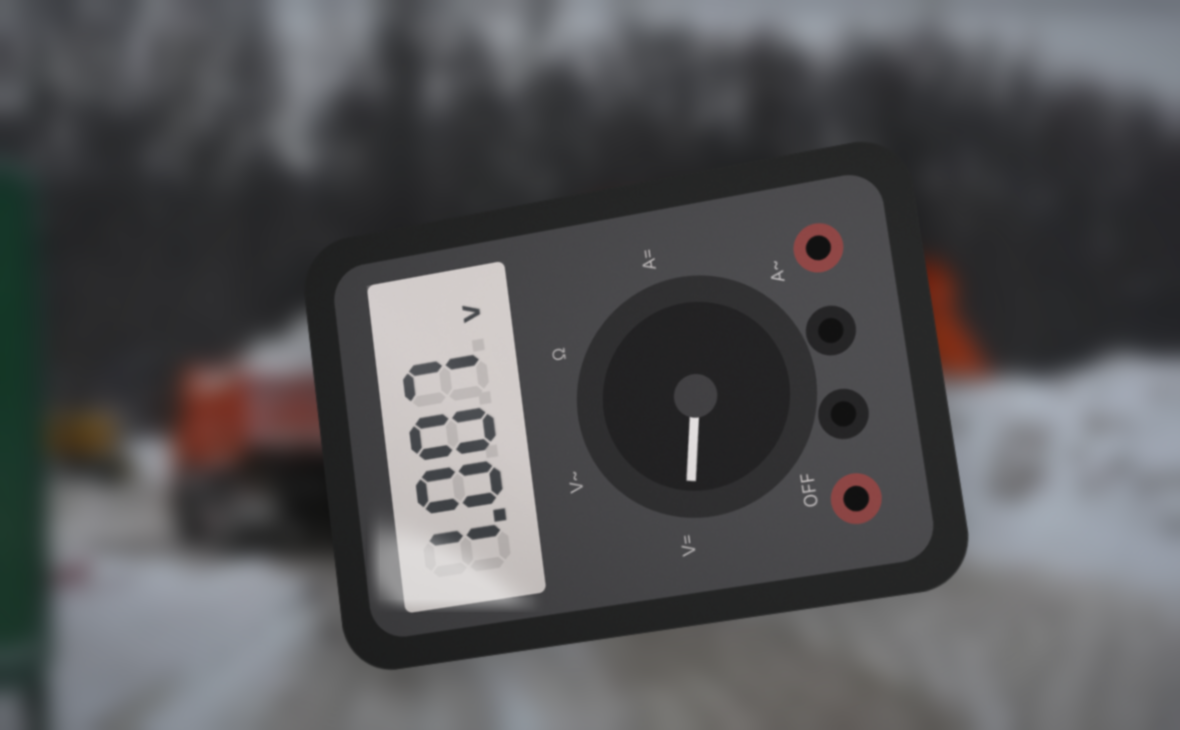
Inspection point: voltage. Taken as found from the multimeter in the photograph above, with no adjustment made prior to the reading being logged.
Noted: 1.007 V
